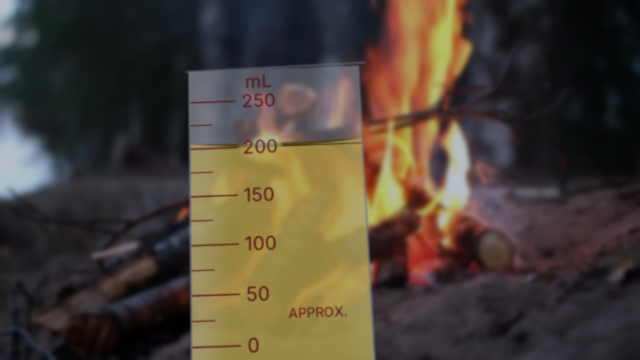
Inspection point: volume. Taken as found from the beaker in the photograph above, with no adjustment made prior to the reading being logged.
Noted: 200 mL
